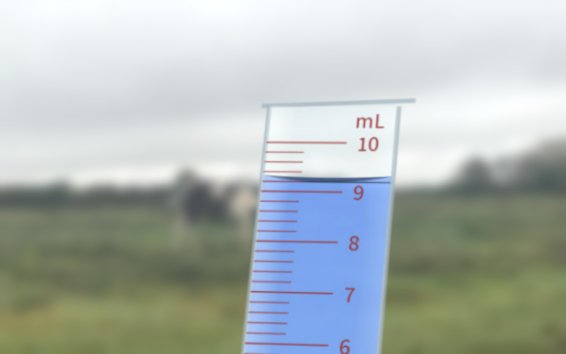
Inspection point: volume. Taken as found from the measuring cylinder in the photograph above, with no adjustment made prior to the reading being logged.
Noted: 9.2 mL
